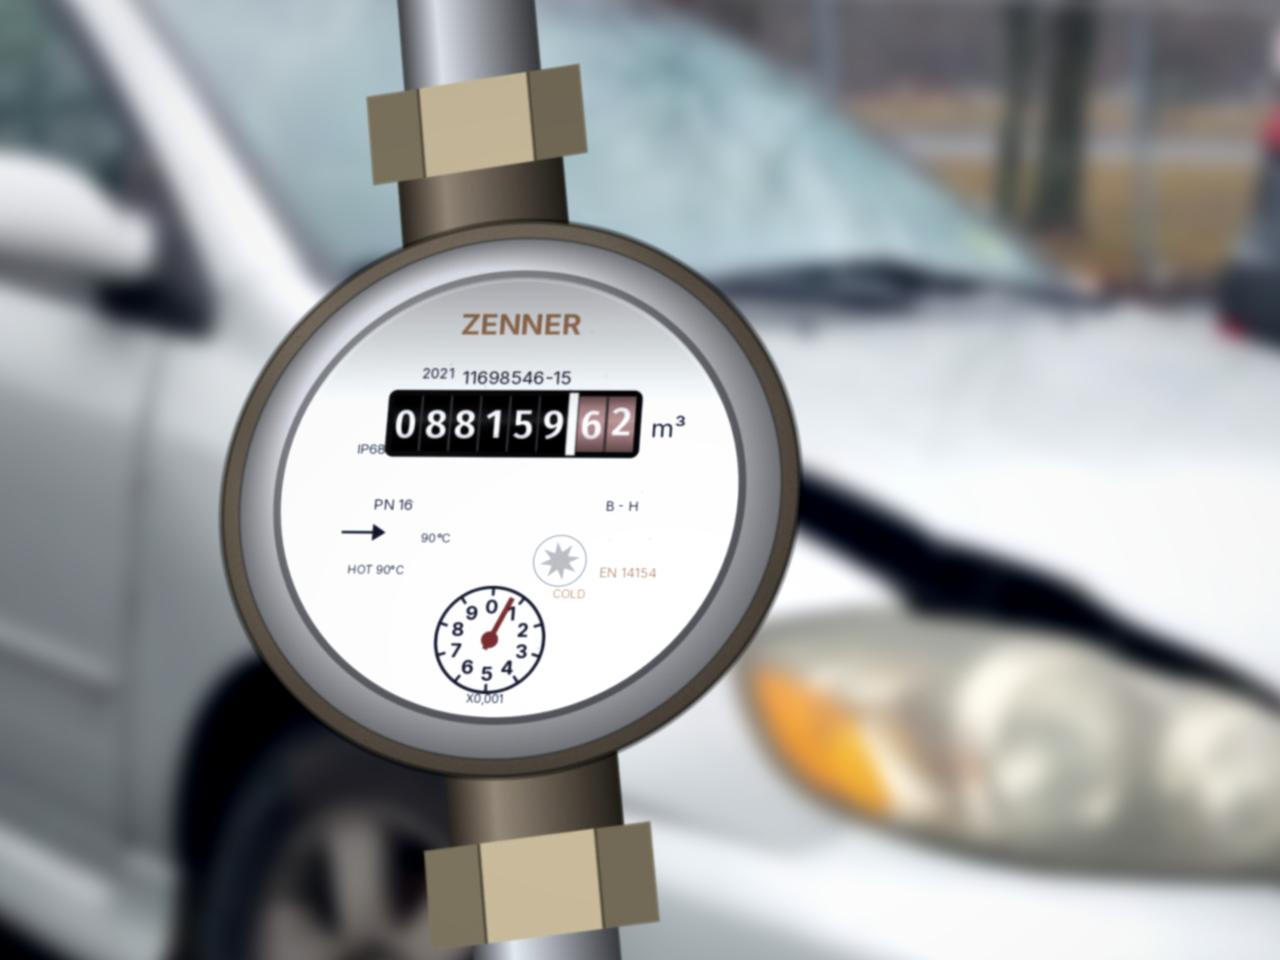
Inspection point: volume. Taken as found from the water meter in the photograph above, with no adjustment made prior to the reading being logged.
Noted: 88159.620 m³
